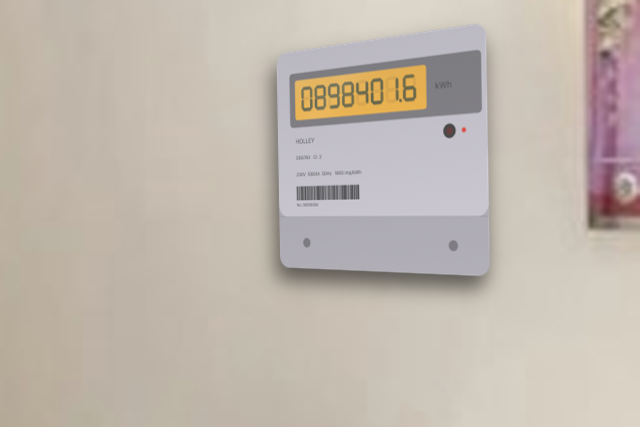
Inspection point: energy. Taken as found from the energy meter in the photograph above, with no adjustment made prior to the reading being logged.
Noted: 898401.6 kWh
